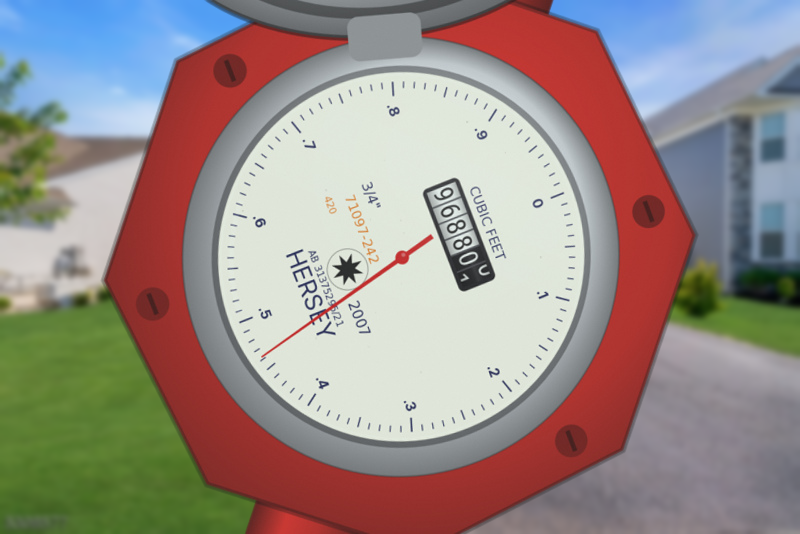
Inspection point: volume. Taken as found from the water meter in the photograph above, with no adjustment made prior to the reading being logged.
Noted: 968800.46 ft³
